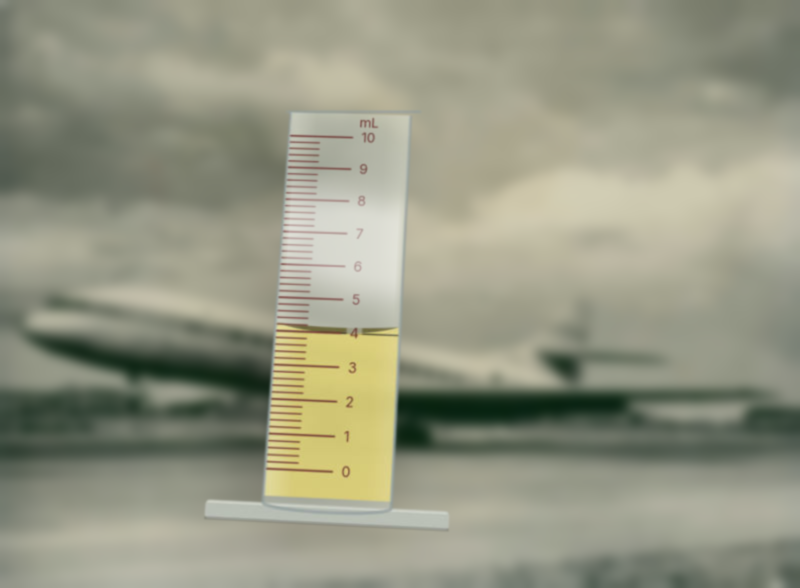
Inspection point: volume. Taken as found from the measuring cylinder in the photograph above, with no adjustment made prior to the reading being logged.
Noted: 4 mL
